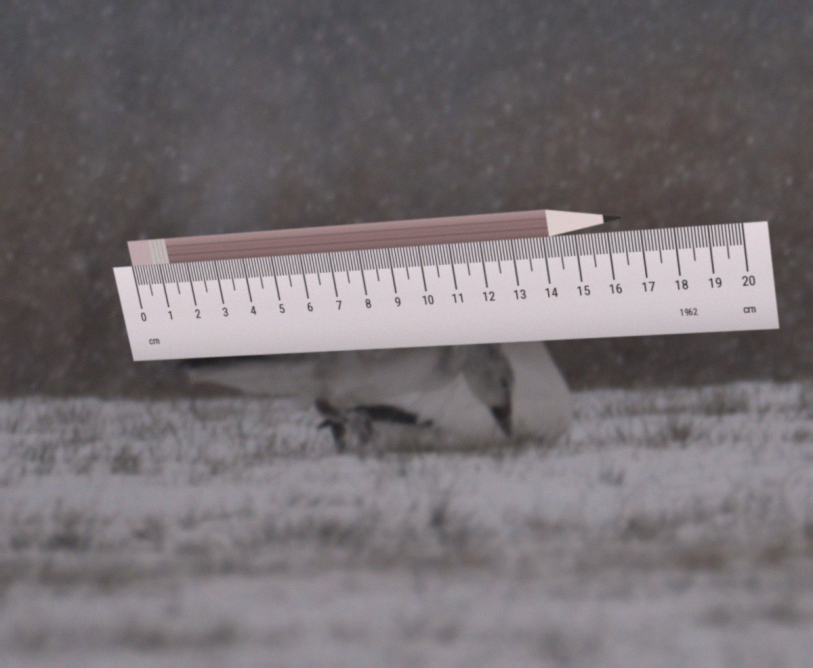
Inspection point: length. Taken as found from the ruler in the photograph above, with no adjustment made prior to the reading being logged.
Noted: 16.5 cm
